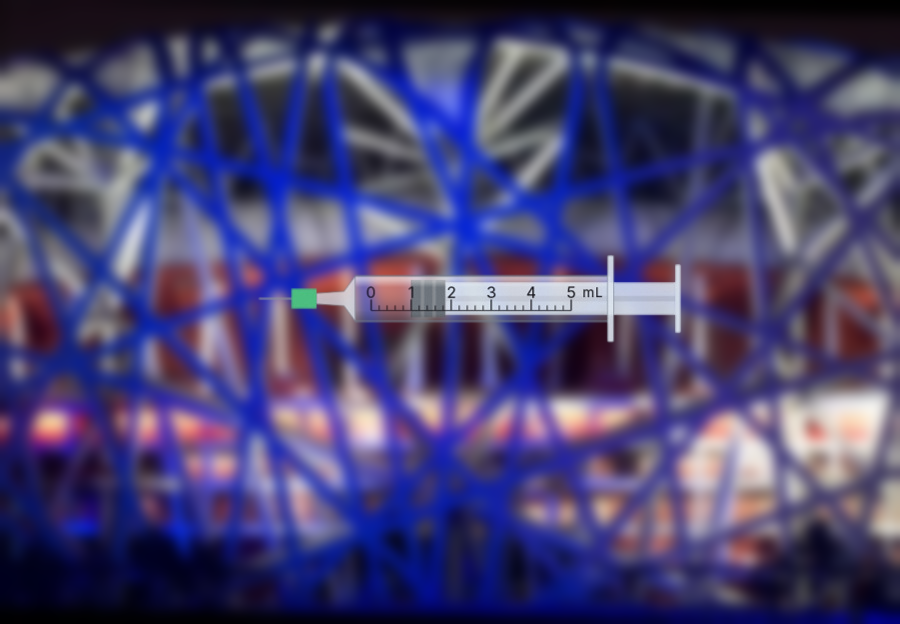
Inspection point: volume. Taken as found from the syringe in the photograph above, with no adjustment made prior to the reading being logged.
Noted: 1 mL
